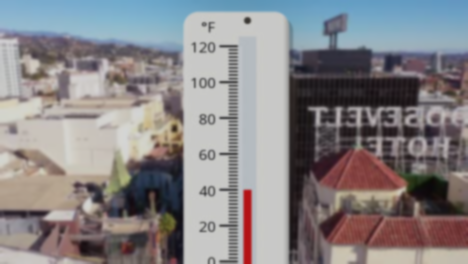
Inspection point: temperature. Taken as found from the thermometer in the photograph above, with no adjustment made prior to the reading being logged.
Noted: 40 °F
